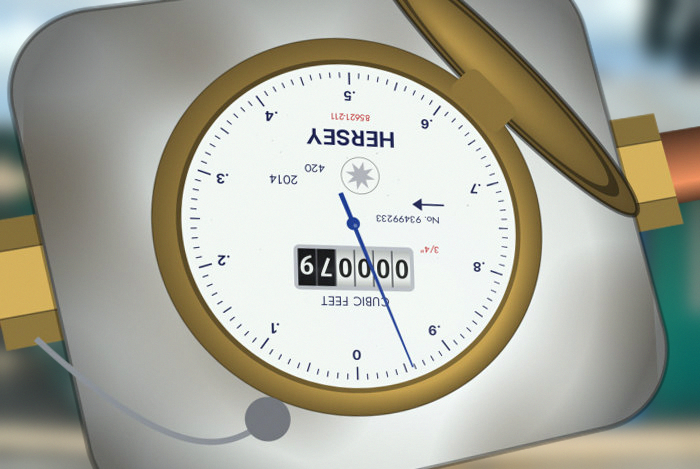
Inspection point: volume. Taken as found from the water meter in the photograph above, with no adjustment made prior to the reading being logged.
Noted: 78.94 ft³
